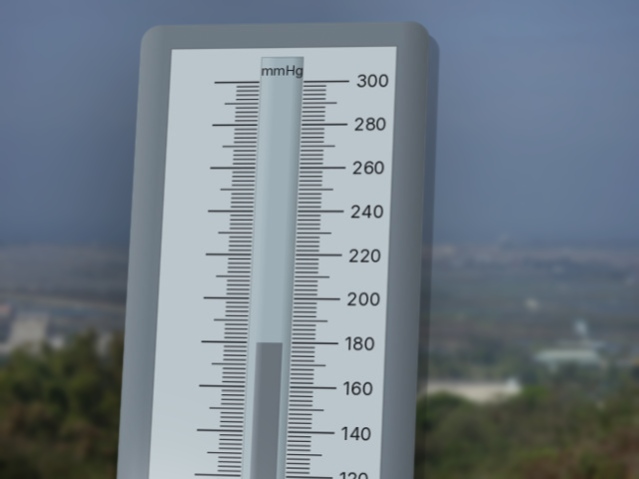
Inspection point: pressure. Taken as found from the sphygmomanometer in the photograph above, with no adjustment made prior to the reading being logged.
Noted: 180 mmHg
